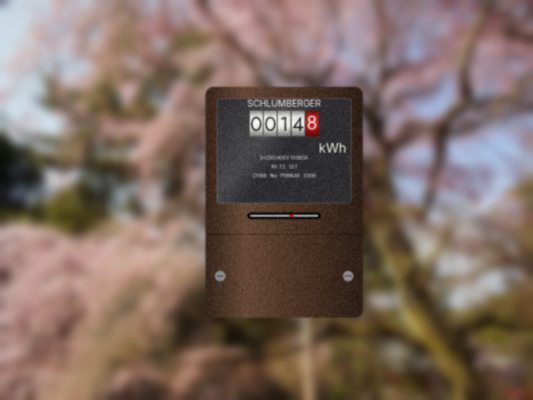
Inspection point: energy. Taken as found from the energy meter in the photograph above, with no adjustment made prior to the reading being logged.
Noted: 14.8 kWh
